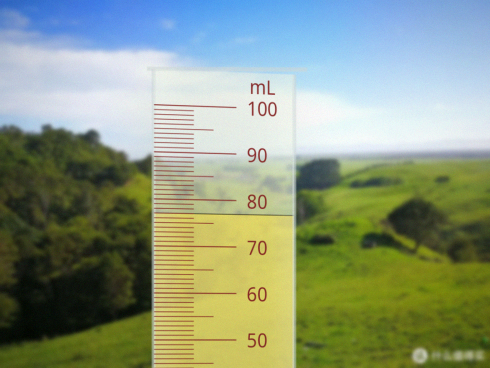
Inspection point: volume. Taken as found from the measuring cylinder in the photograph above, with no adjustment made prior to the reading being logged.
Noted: 77 mL
